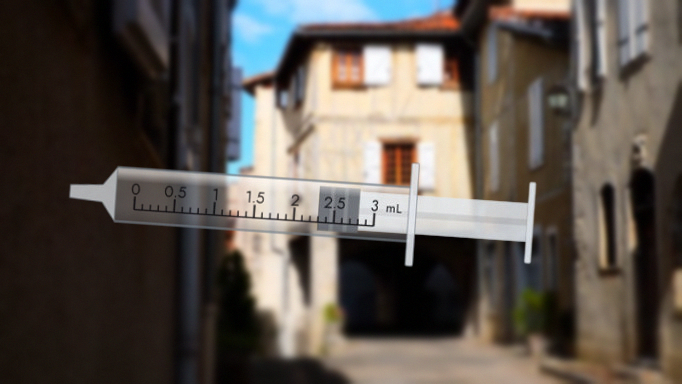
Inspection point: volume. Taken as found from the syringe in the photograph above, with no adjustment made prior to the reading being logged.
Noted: 2.3 mL
